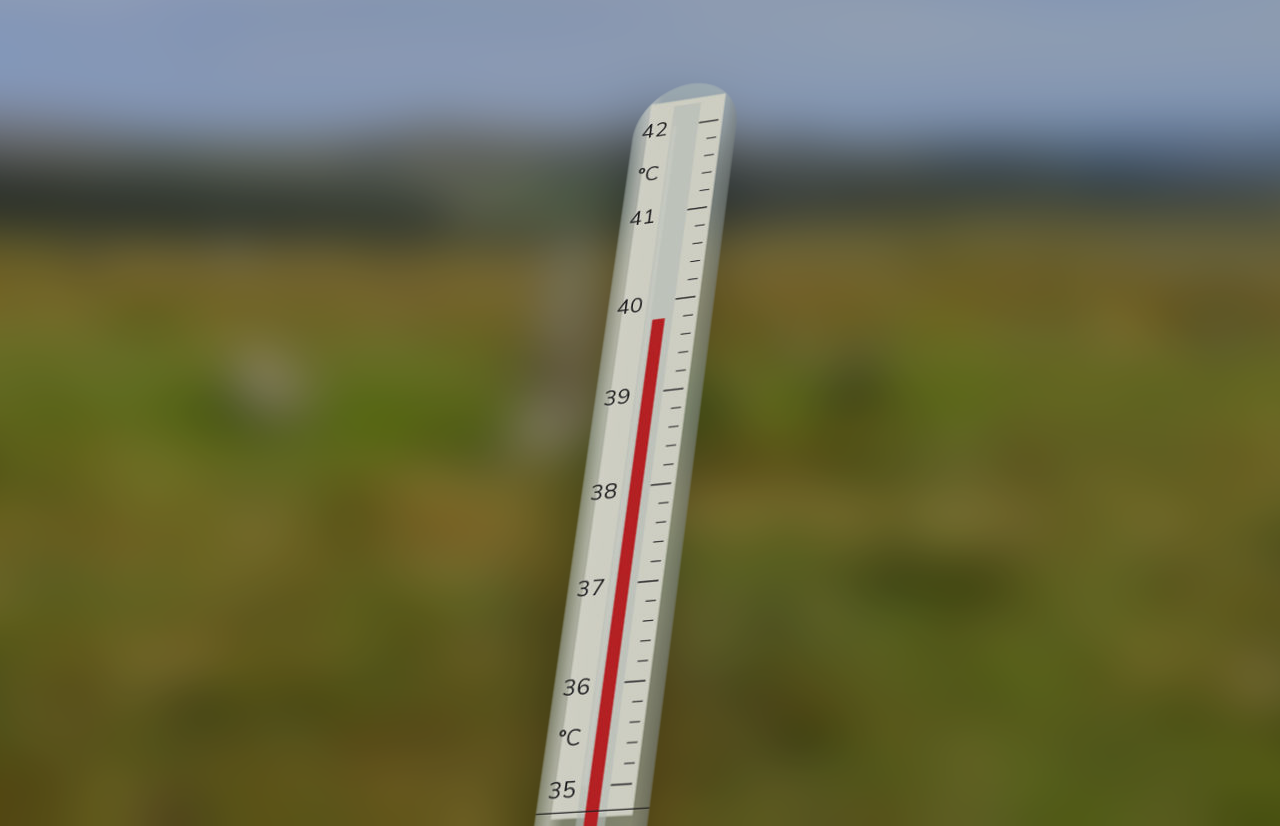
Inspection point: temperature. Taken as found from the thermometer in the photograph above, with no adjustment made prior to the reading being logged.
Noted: 39.8 °C
